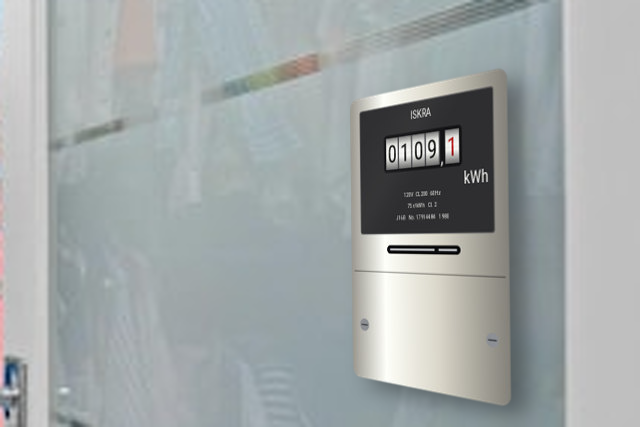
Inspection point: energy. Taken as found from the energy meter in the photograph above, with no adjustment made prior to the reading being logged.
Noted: 109.1 kWh
